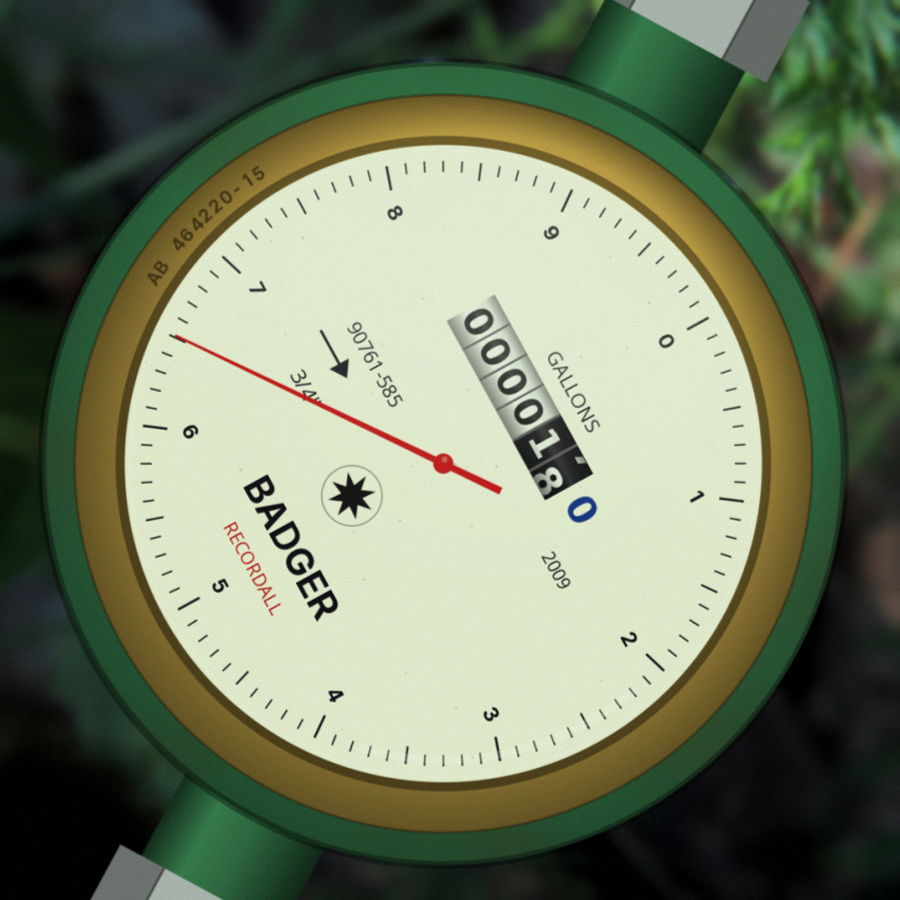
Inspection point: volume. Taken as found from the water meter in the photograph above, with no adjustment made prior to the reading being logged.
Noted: 176.5 gal
